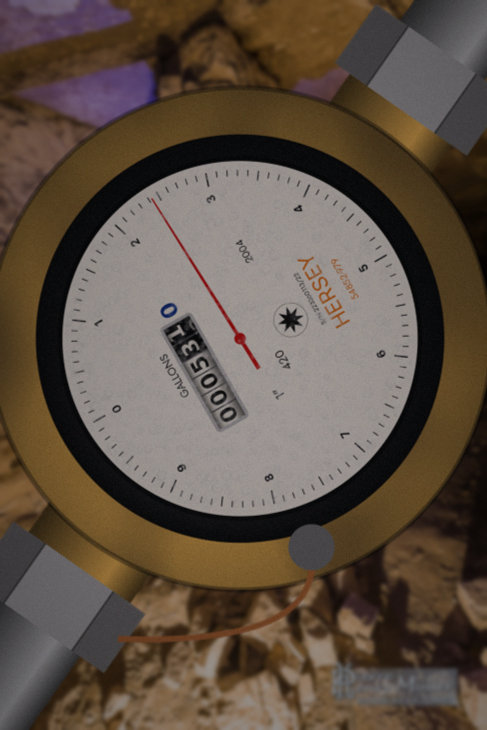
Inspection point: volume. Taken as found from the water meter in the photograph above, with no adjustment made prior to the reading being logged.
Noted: 5312.4 gal
